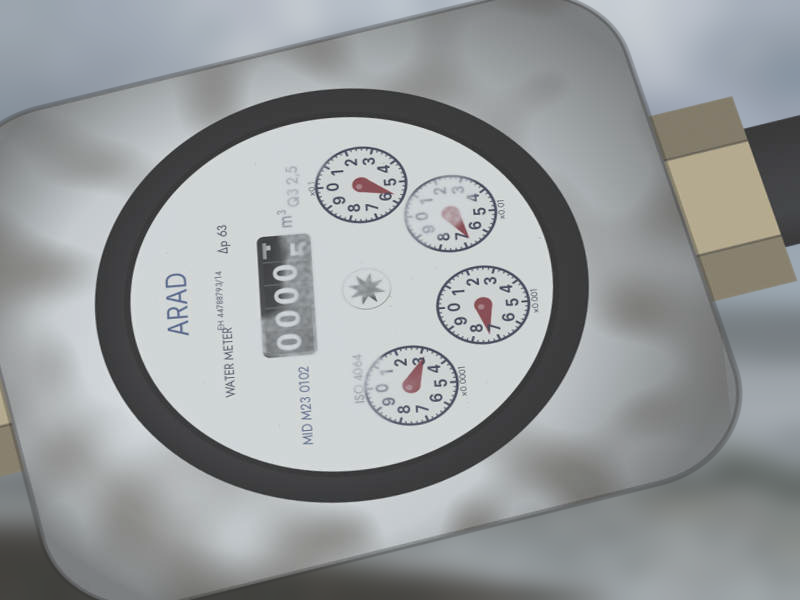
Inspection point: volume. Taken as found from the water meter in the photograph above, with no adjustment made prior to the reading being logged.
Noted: 4.5673 m³
